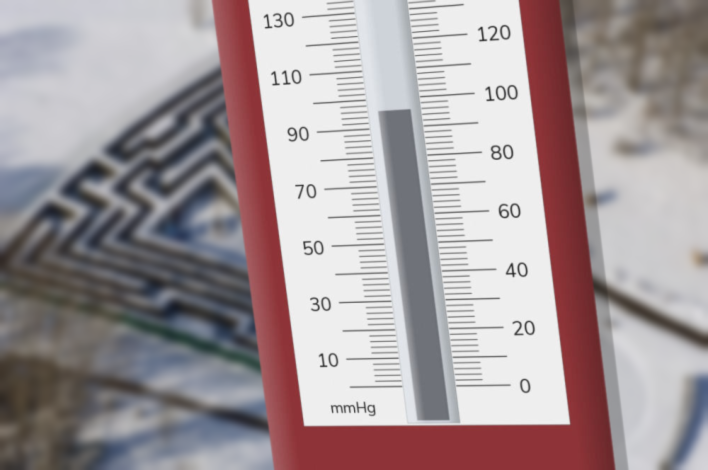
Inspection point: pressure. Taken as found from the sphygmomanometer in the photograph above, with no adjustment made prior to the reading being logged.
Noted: 96 mmHg
